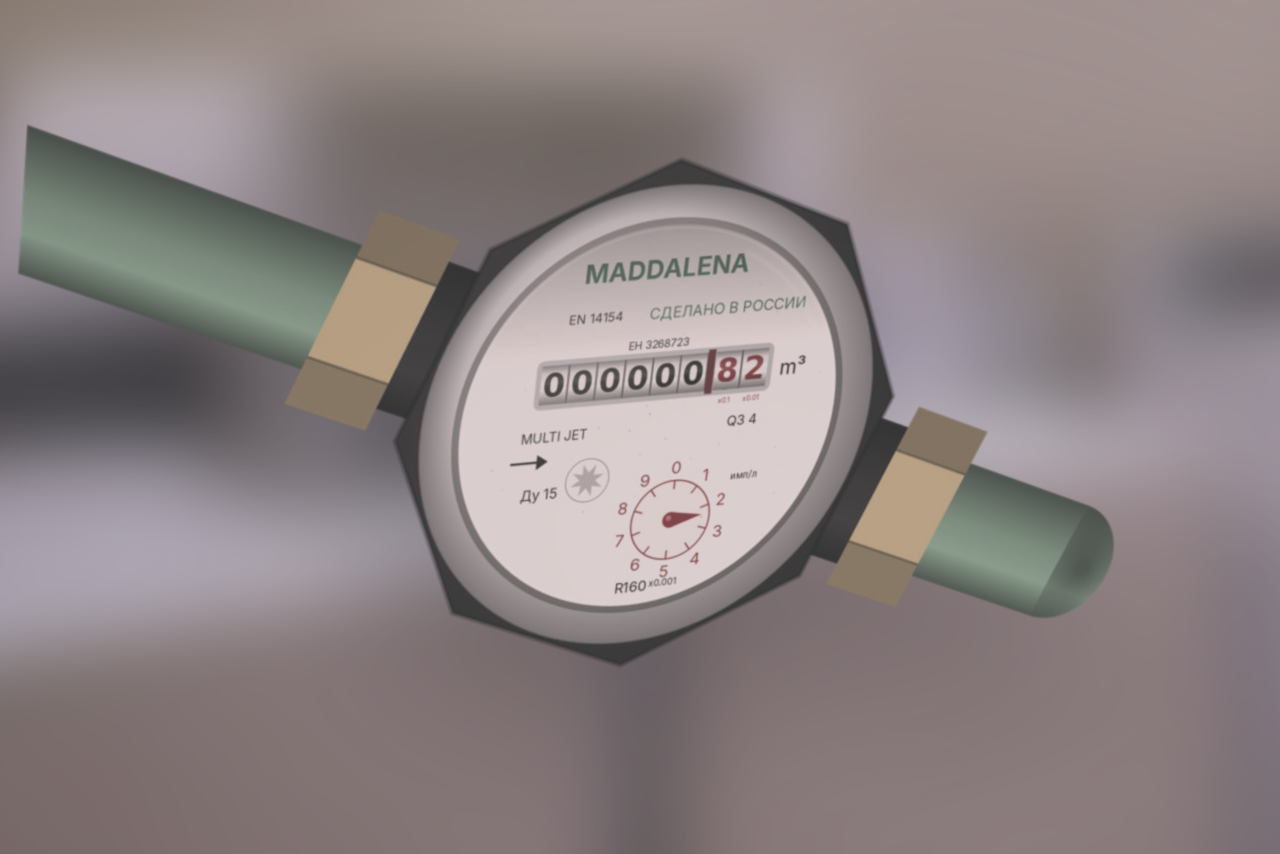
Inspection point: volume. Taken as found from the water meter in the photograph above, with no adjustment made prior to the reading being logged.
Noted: 0.822 m³
